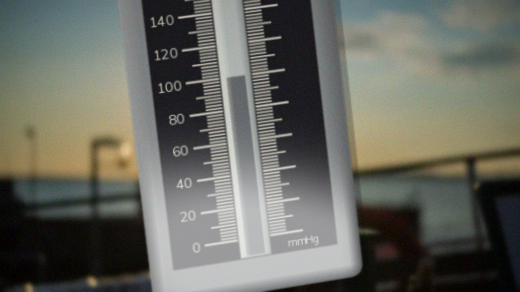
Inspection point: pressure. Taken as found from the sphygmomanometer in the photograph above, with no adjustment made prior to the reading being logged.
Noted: 100 mmHg
